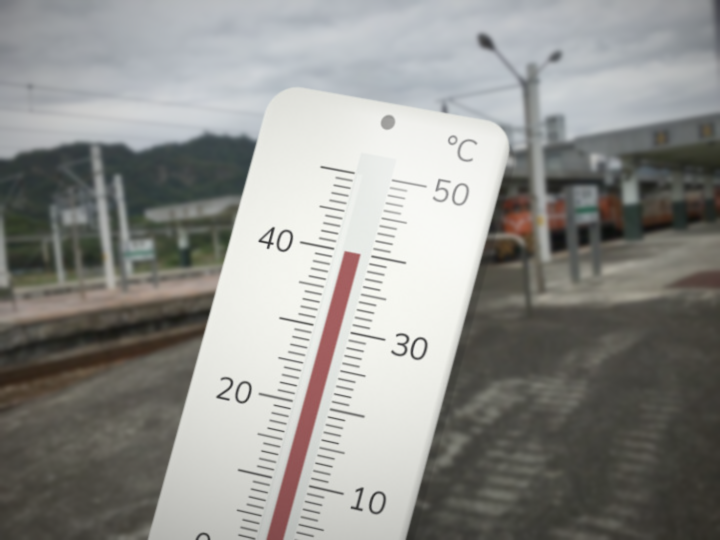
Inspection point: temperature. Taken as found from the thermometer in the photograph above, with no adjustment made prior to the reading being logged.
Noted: 40 °C
